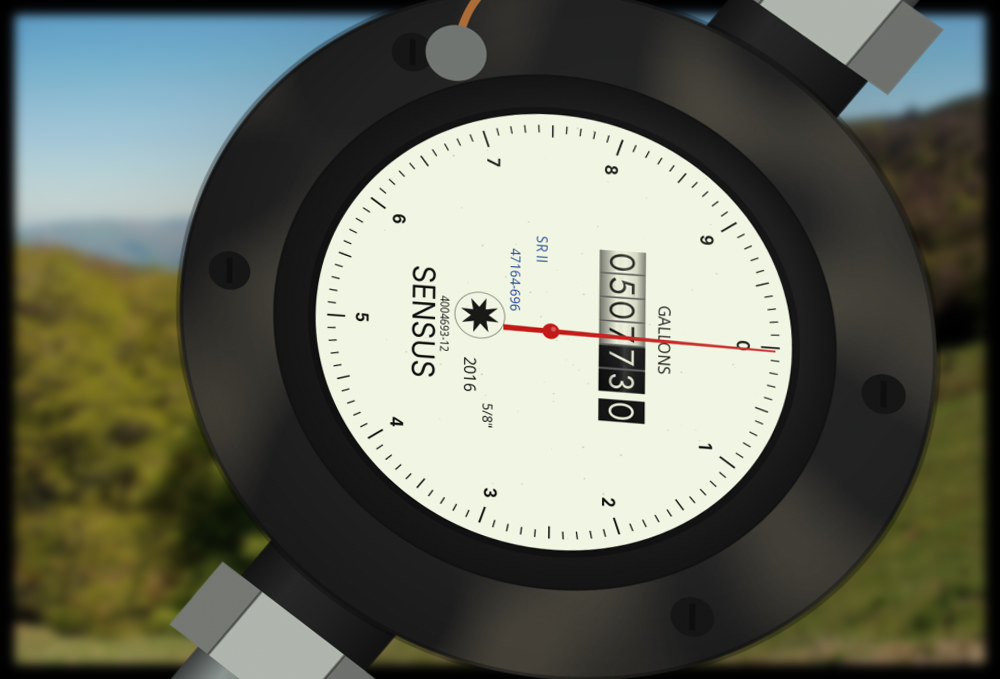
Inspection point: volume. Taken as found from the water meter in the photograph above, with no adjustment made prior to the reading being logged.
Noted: 507730.0 gal
